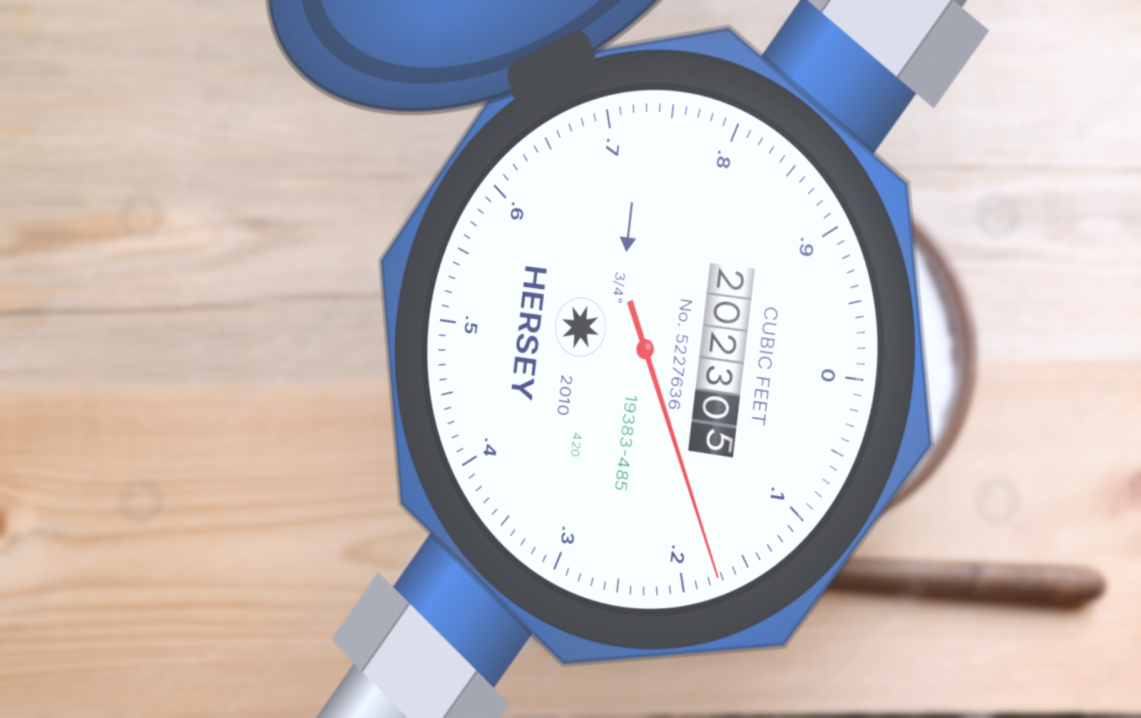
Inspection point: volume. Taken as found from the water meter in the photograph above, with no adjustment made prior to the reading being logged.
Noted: 202305.17 ft³
